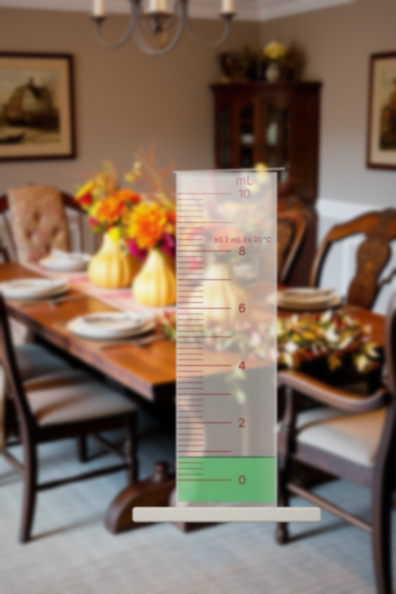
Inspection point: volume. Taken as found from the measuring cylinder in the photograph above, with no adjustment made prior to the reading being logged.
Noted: 0.8 mL
